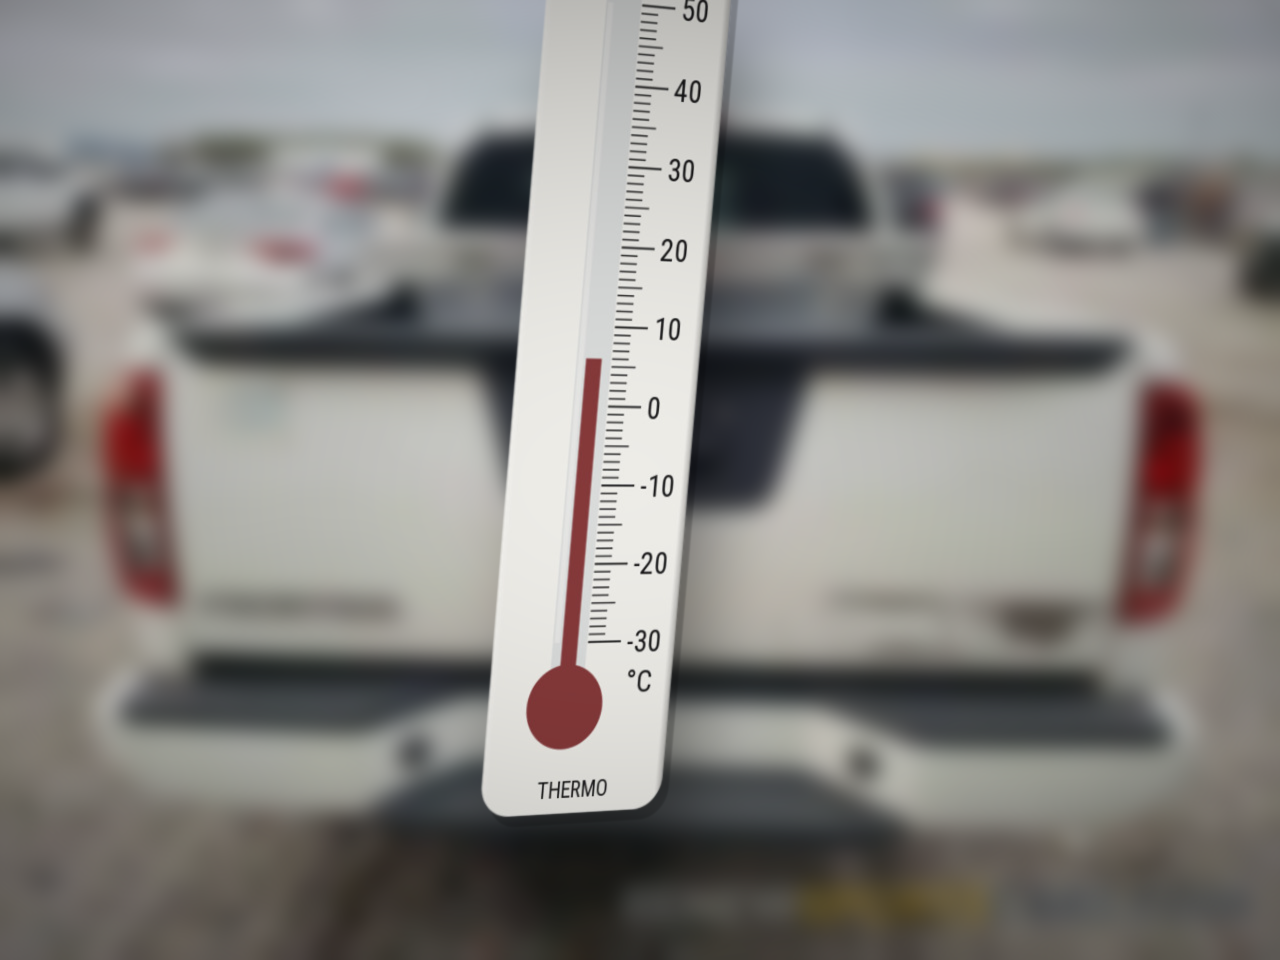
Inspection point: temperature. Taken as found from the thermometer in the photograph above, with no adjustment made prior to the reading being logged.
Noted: 6 °C
